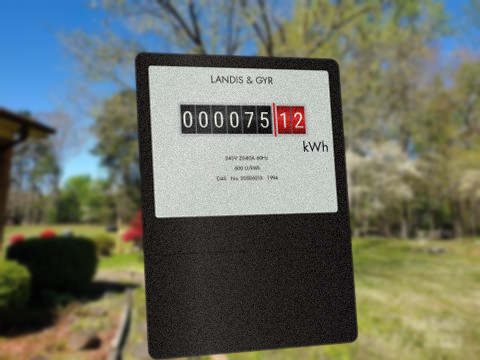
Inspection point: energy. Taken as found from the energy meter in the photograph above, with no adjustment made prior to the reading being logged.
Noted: 75.12 kWh
